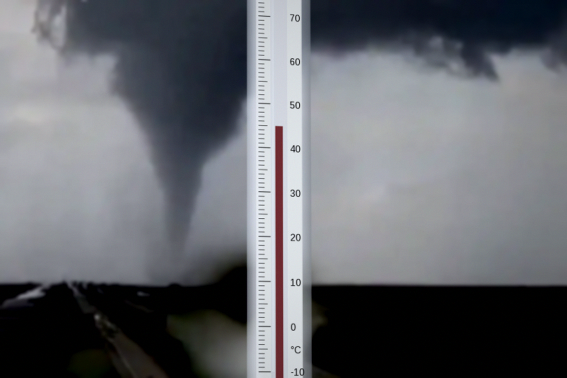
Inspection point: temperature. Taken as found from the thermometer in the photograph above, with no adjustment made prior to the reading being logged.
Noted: 45 °C
